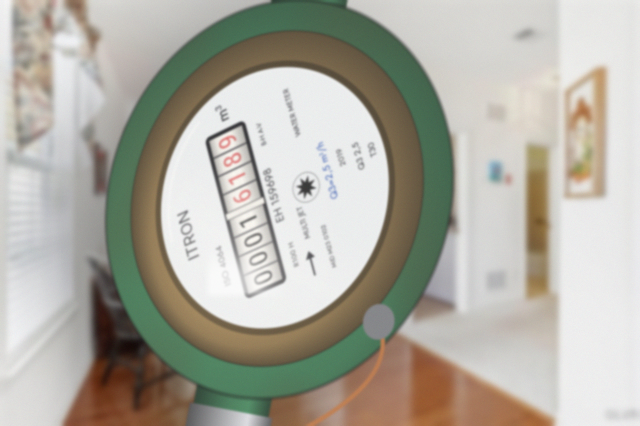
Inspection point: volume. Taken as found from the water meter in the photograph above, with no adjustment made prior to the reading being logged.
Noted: 1.6189 m³
